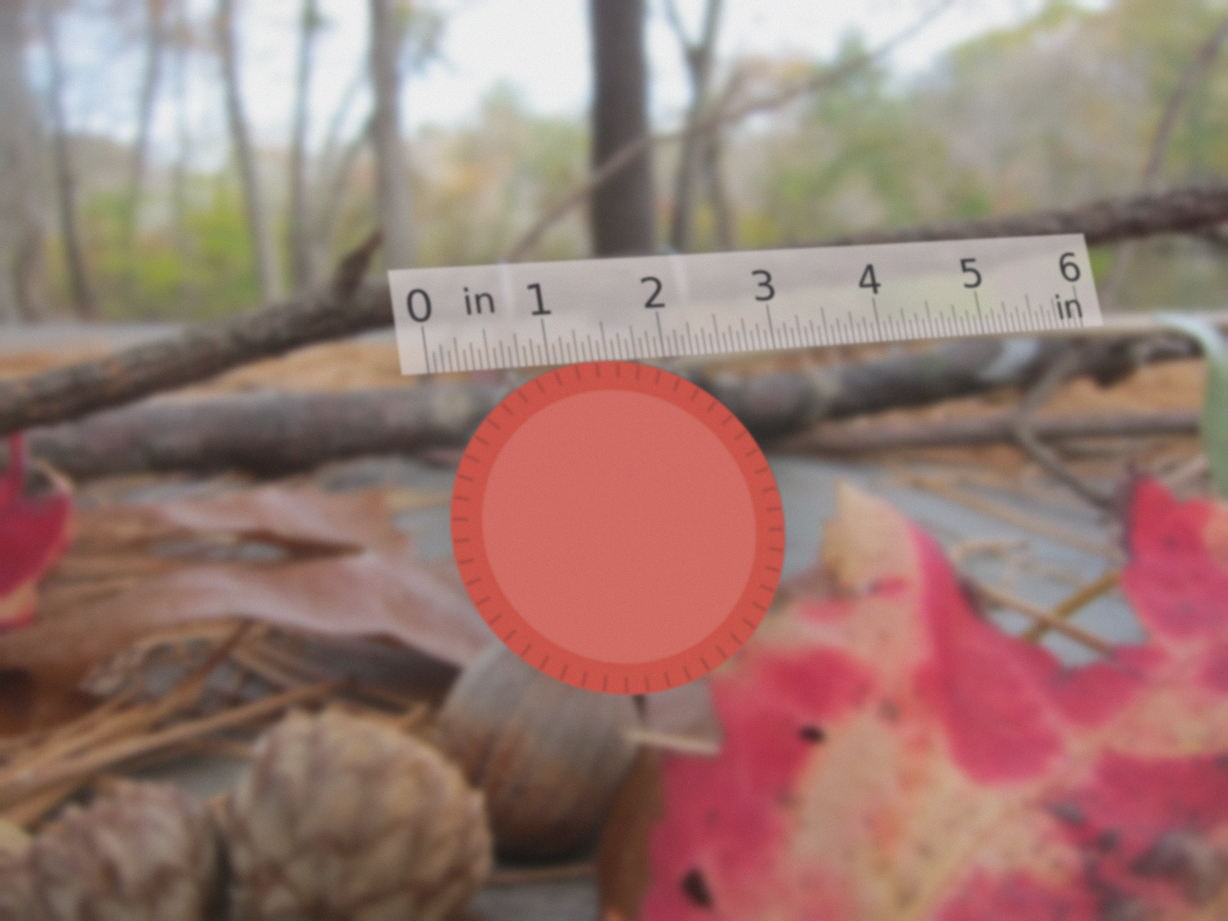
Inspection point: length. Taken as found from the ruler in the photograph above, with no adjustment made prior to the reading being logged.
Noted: 2.8125 in
